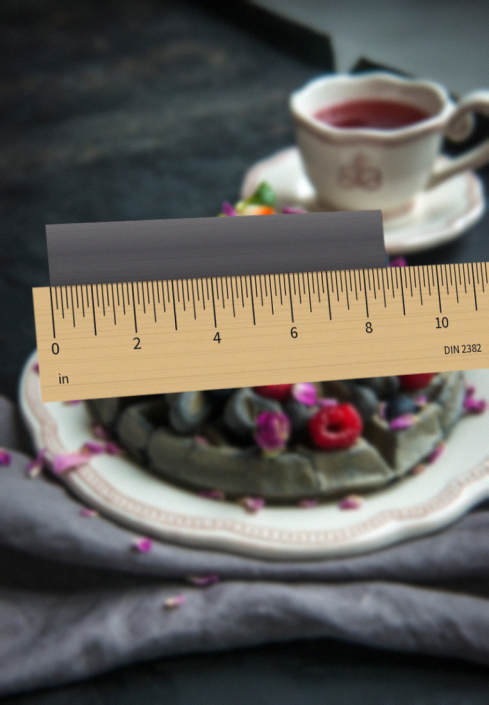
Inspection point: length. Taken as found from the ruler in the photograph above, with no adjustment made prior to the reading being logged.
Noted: 8.625 in
